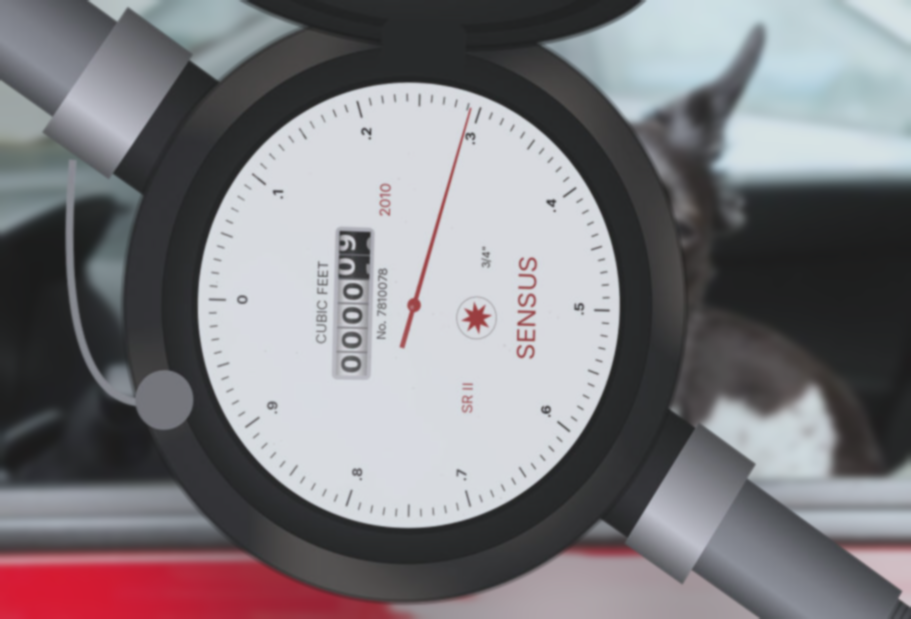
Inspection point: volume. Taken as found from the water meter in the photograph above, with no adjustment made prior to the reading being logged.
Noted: 9.29 ft³
